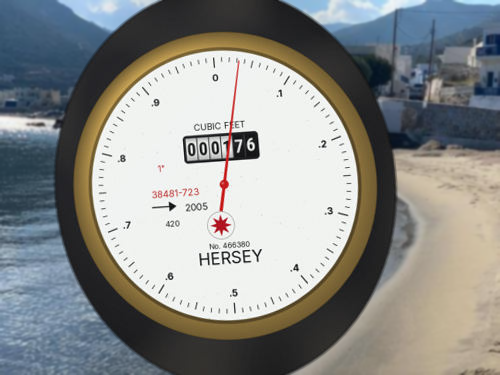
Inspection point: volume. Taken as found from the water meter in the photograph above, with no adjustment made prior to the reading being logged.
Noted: 176.03 ft³
